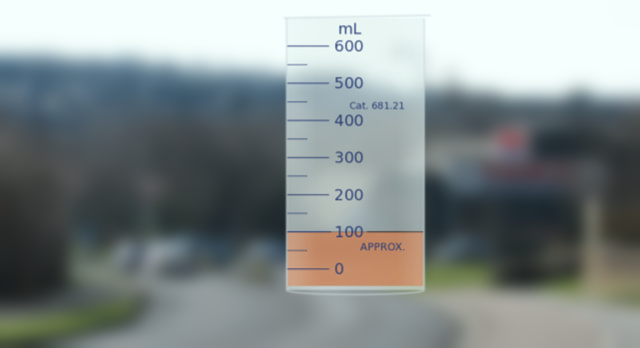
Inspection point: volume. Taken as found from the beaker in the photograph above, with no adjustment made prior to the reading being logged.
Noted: 100 mL
